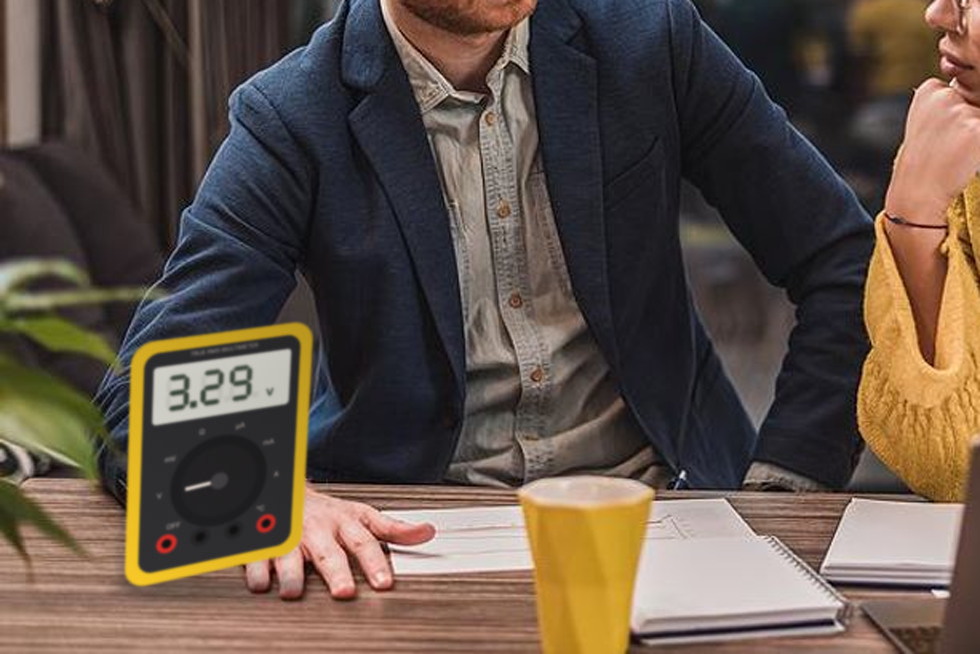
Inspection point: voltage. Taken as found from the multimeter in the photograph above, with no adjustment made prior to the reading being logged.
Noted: 3.29 V
